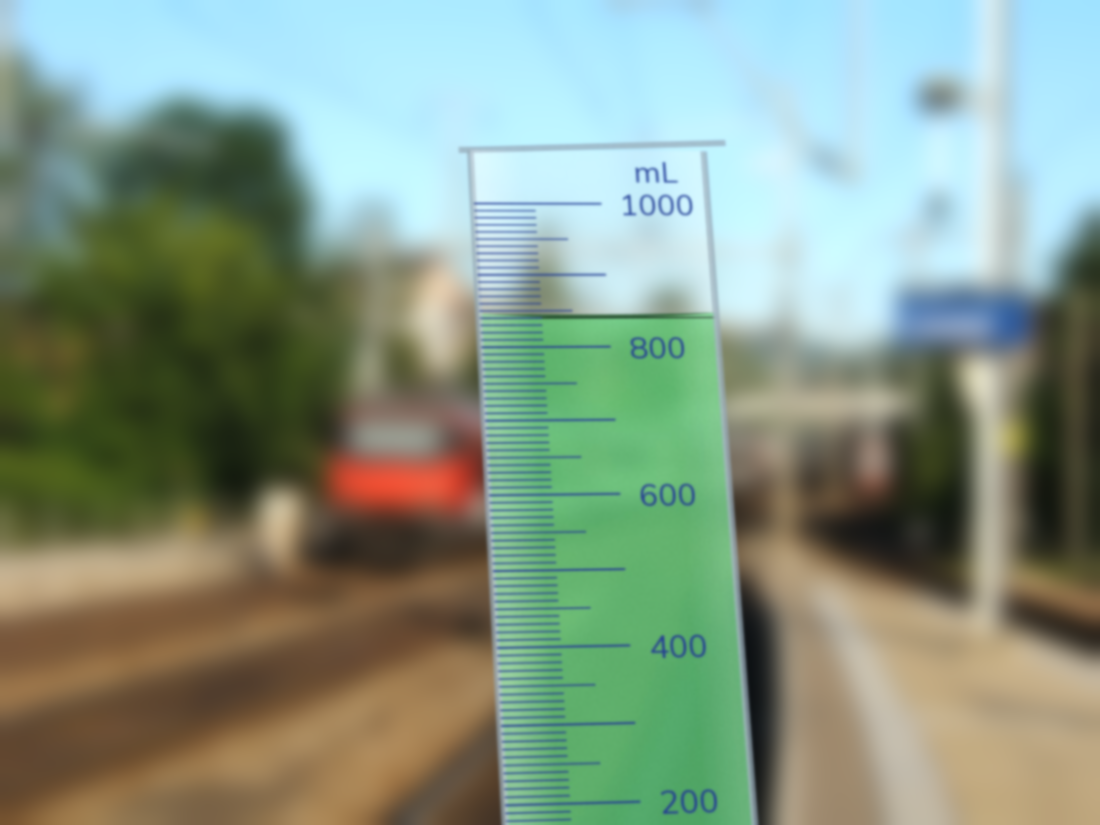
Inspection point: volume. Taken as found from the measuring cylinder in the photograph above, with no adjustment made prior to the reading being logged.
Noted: 840 mL
